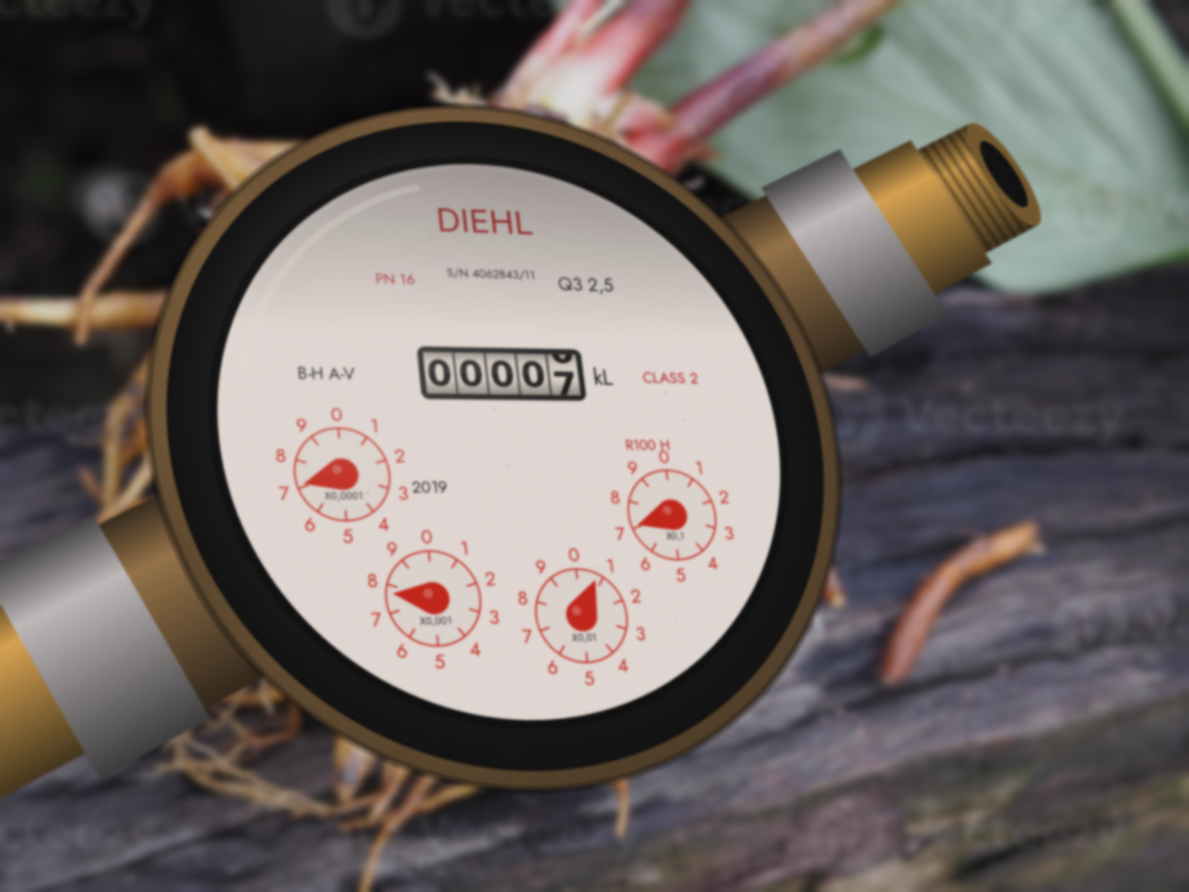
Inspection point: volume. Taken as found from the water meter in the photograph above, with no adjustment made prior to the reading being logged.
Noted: 6.7077 kL
